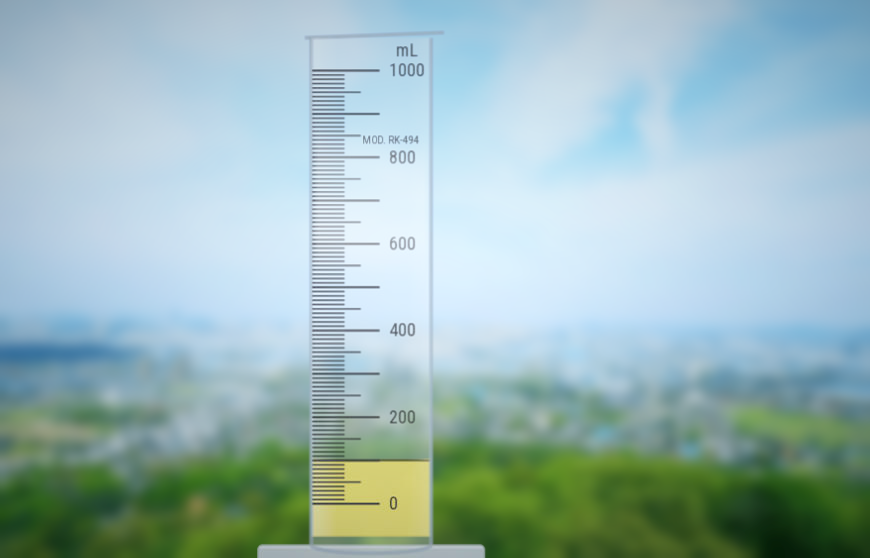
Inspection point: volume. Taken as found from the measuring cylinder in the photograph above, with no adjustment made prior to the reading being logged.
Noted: 100 mL
